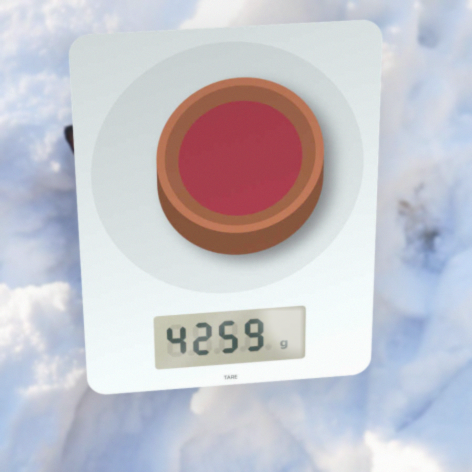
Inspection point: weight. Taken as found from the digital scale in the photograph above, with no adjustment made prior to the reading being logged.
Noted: 4259 g
